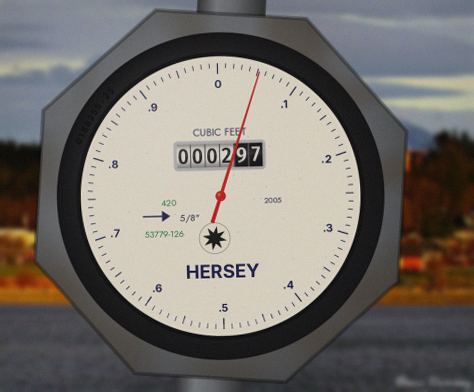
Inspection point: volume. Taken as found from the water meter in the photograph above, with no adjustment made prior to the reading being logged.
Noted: 297.05 ft³
